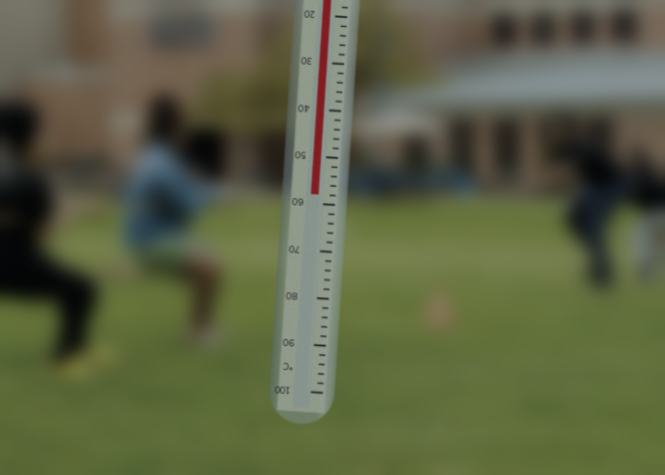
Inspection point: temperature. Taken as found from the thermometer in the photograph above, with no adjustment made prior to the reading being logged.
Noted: 58 °C
